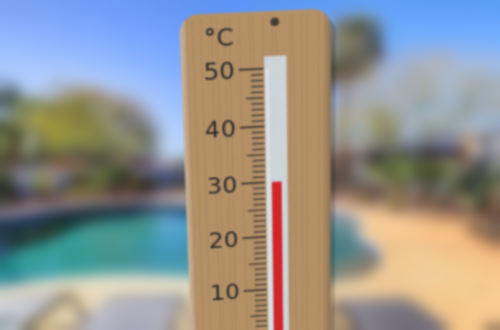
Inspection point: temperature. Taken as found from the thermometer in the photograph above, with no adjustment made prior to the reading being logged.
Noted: 30 °C
